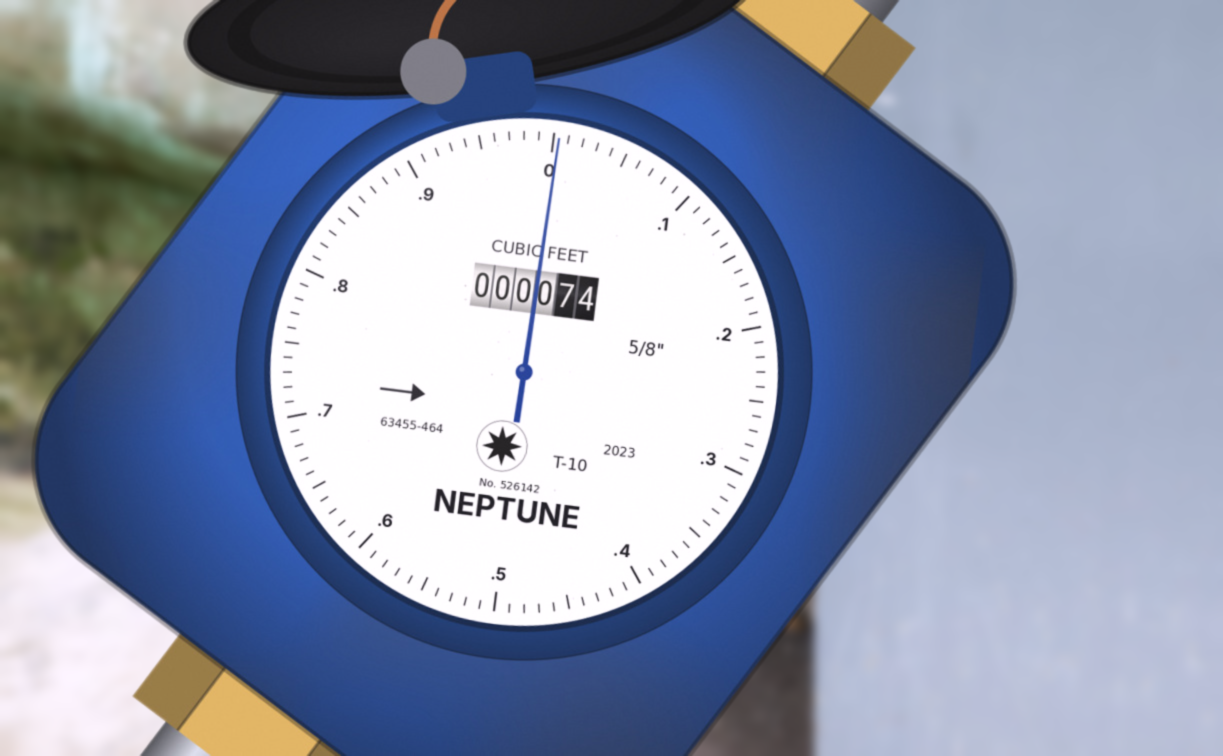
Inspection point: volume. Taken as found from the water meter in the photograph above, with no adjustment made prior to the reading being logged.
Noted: 74.00 ft³
